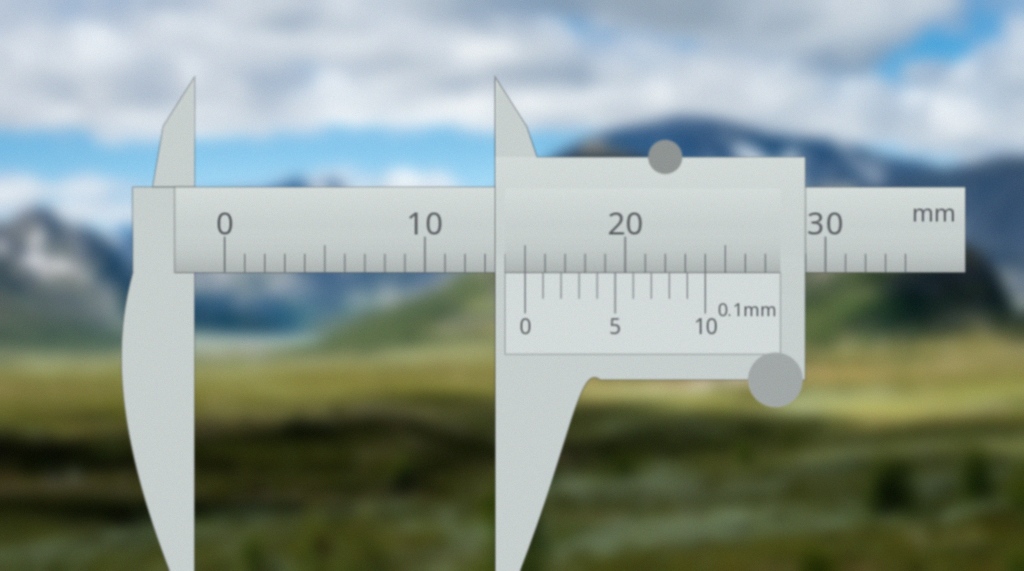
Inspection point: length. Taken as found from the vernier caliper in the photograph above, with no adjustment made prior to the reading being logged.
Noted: 15.0 mm
